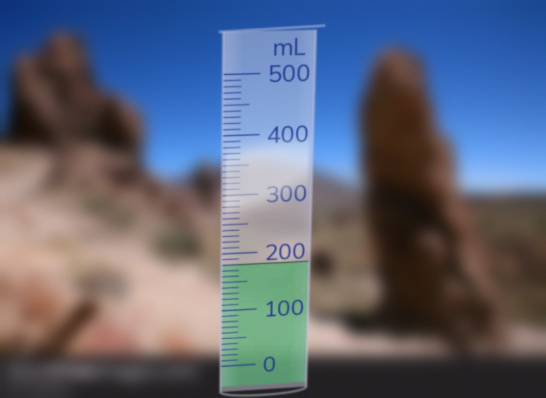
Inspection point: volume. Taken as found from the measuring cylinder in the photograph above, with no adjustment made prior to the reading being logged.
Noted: 180 mL
